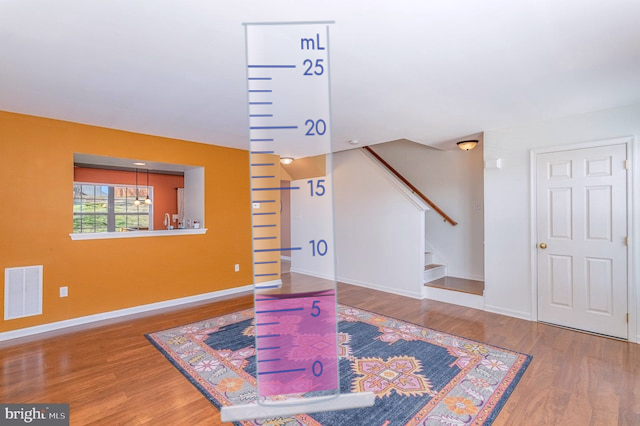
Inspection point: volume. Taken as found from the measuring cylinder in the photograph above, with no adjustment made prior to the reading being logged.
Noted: 6 mL
